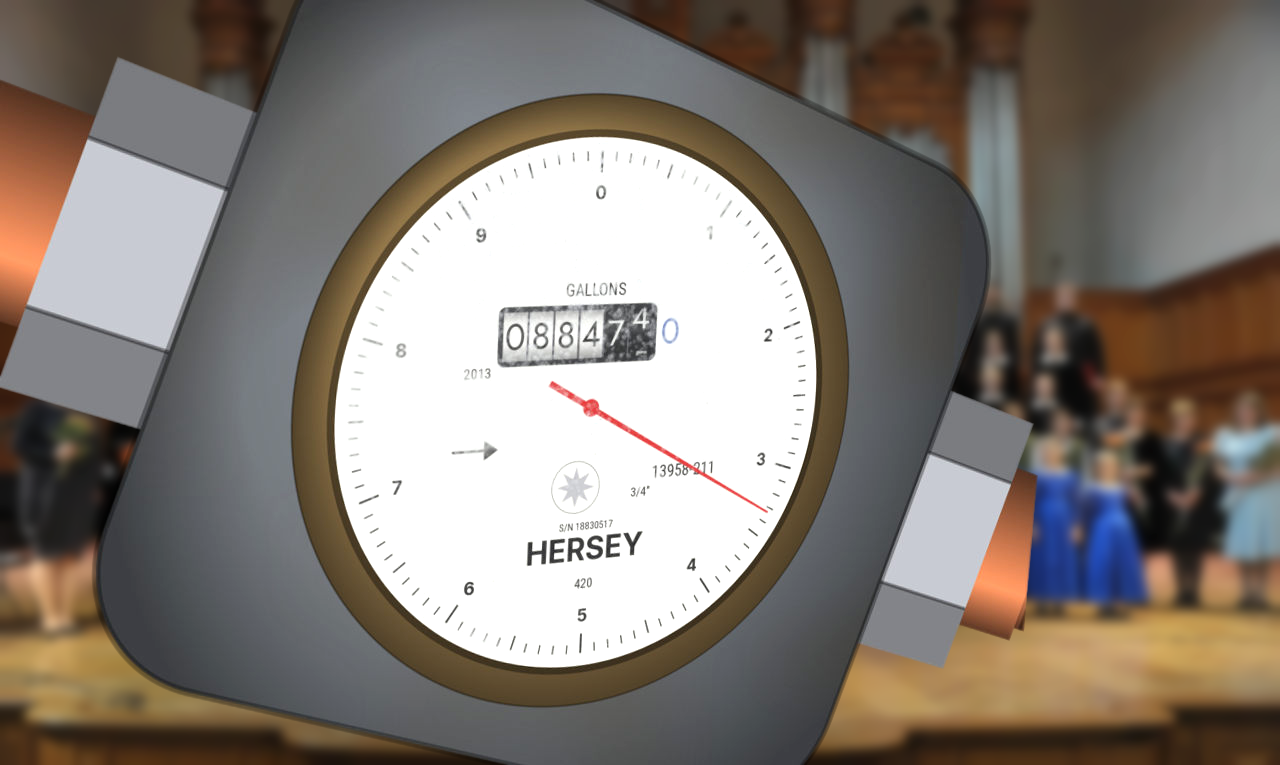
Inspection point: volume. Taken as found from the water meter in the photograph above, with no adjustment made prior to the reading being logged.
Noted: 884743.3 gal
